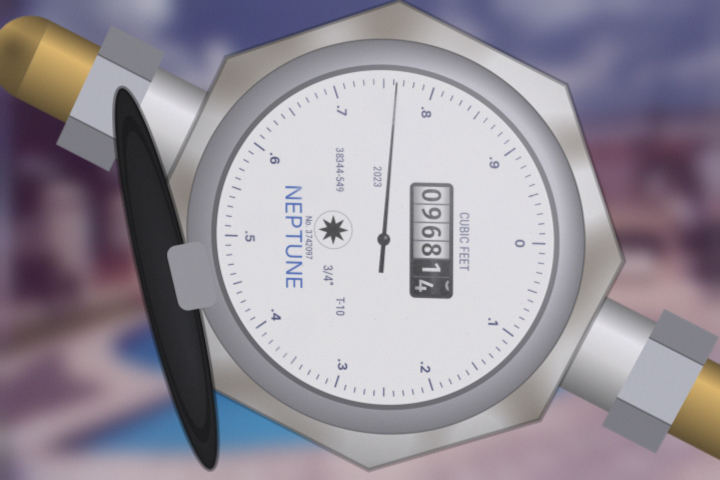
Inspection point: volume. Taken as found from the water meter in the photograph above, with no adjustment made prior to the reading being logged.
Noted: 96813.76 ft³
